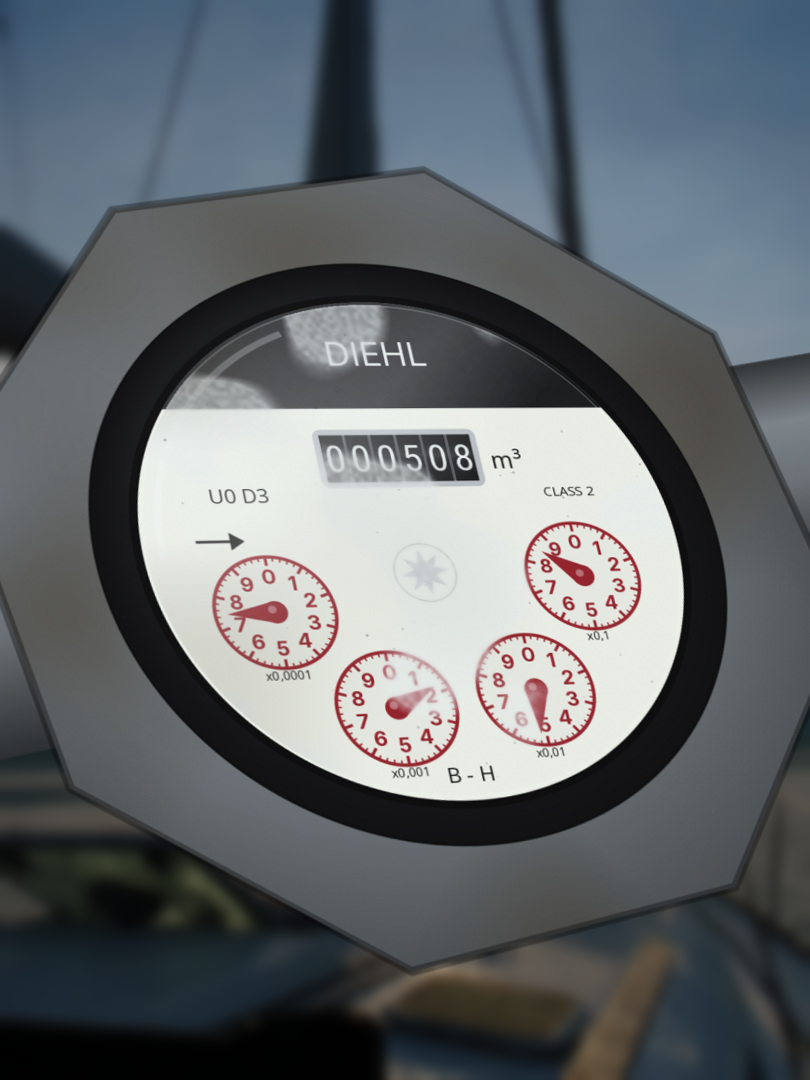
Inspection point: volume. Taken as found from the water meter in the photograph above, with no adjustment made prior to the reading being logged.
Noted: 508.8517 m³
